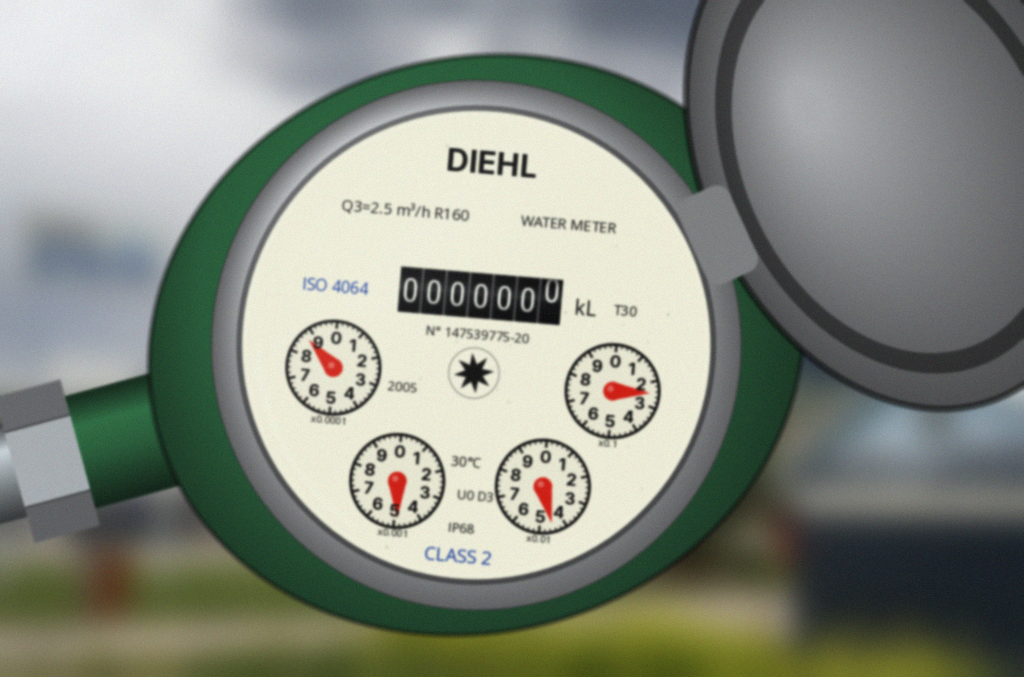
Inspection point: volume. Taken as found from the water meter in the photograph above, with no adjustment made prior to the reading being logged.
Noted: 0.2448 kL
